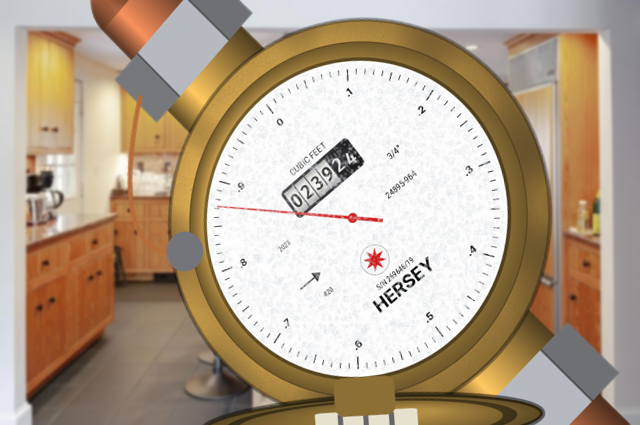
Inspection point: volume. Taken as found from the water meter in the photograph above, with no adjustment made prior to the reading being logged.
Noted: 23923.87 ft³
